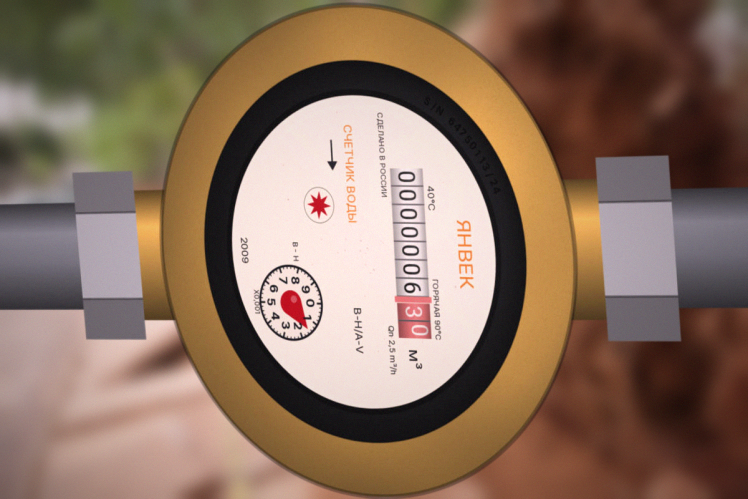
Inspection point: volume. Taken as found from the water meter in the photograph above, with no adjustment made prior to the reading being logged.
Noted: 6.301 m³
